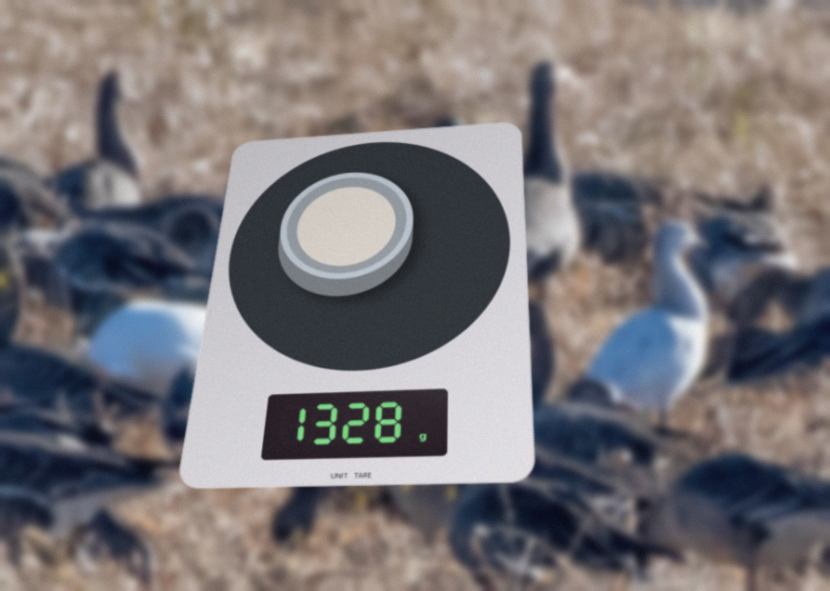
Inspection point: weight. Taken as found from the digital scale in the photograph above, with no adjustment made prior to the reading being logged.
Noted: 1328 g
